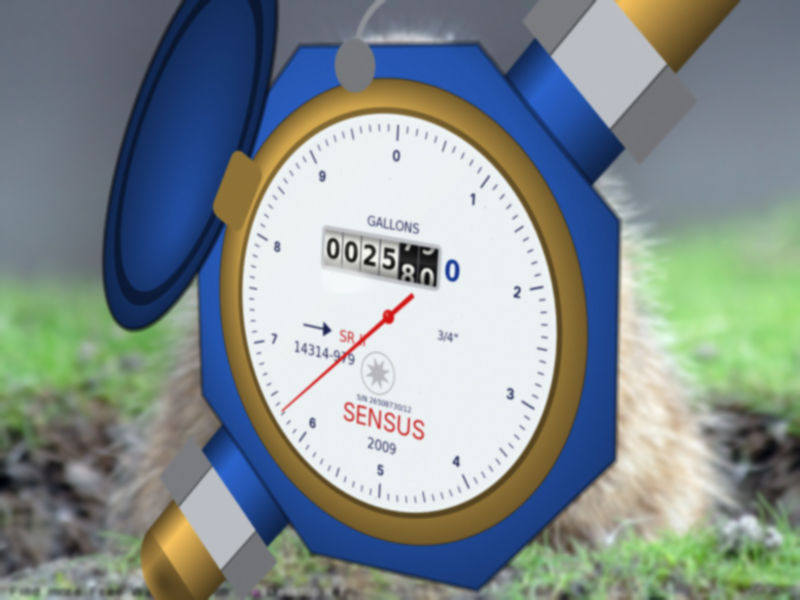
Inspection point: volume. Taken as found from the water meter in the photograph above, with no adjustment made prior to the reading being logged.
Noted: 25796.3 gal
